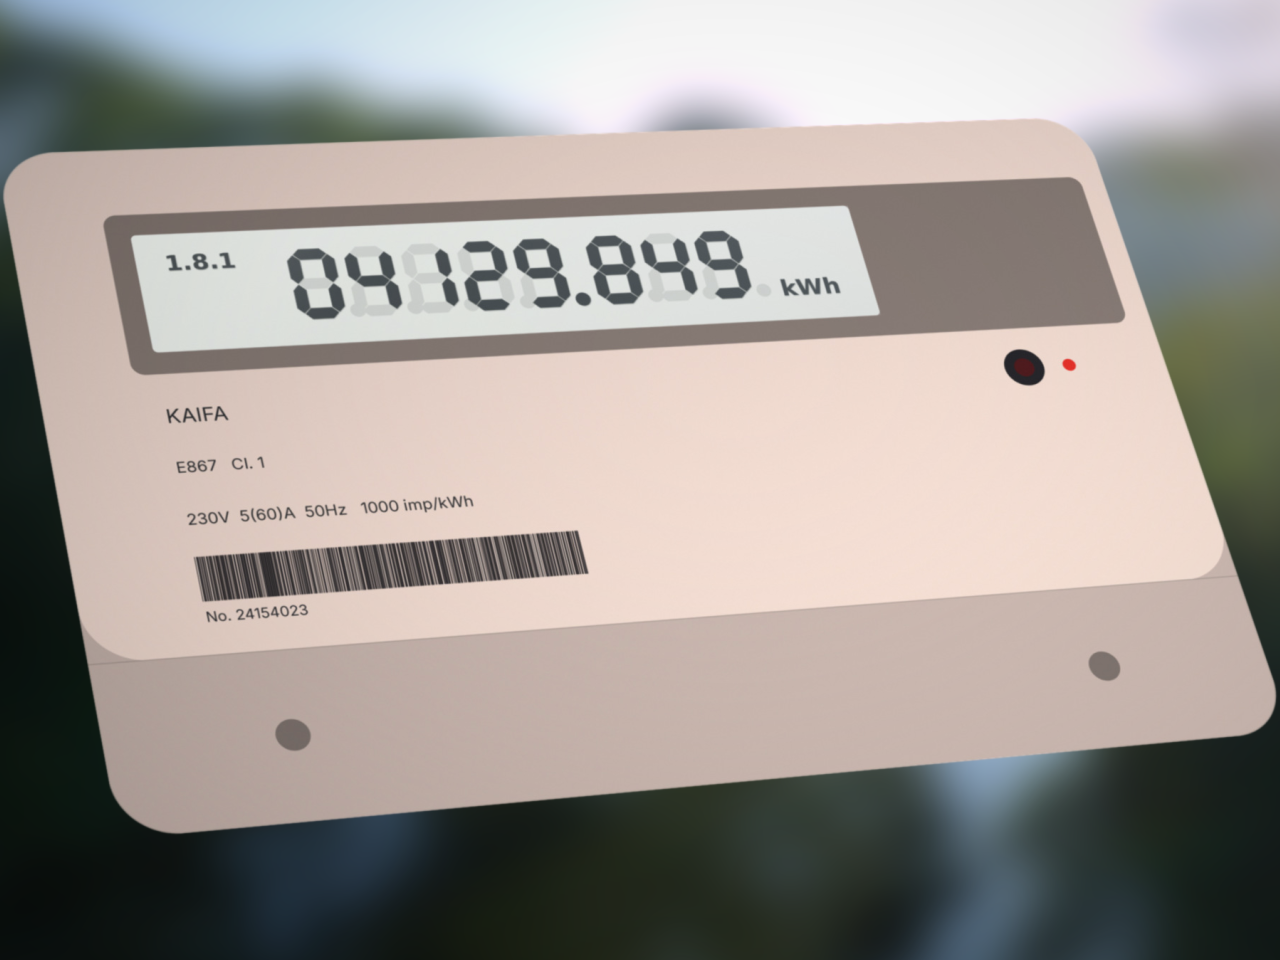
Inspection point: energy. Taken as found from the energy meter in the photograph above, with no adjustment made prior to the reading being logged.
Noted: 4129.849 kWh
